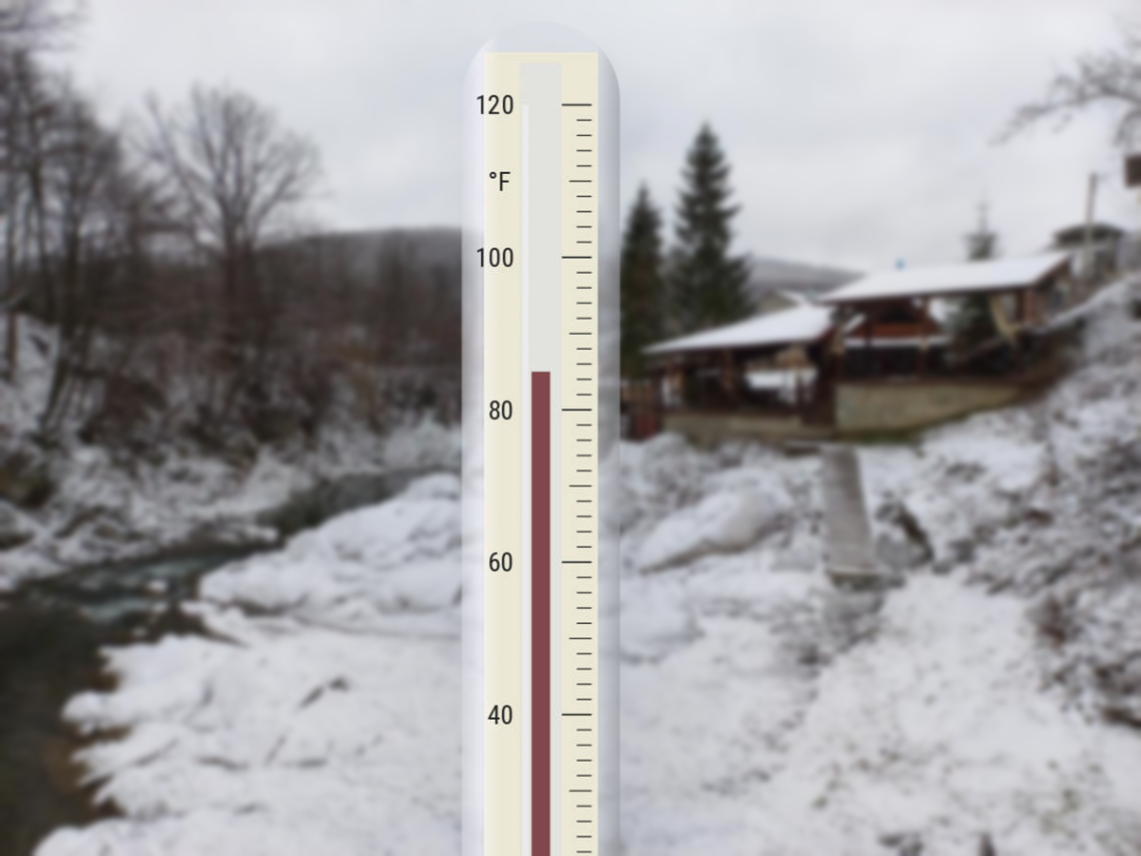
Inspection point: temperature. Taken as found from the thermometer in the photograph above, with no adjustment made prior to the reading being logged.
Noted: 85 °F
